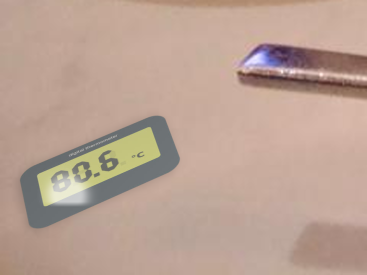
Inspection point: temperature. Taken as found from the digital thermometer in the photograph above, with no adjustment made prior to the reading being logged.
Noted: 80.6 °C
